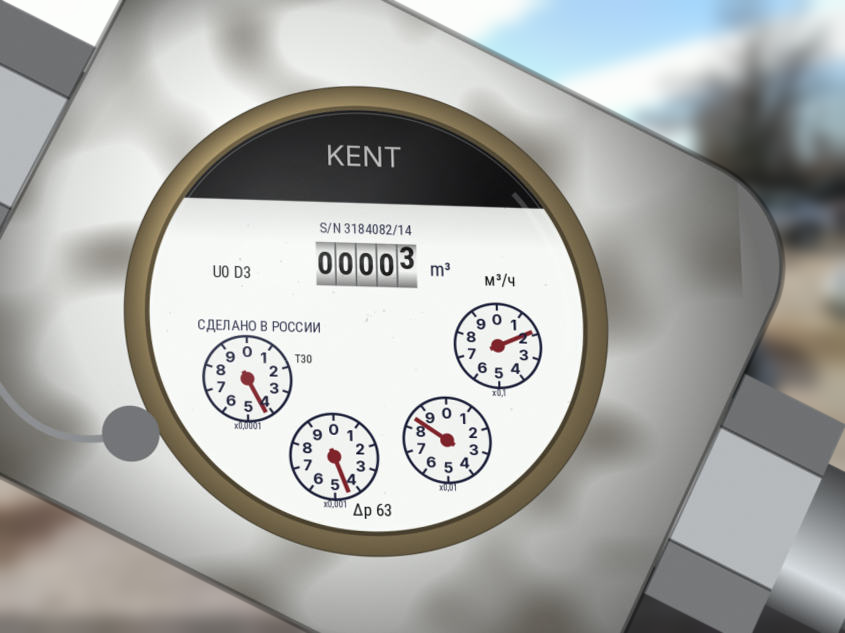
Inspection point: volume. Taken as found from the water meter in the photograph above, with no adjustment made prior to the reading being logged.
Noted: 3.1844 m³
